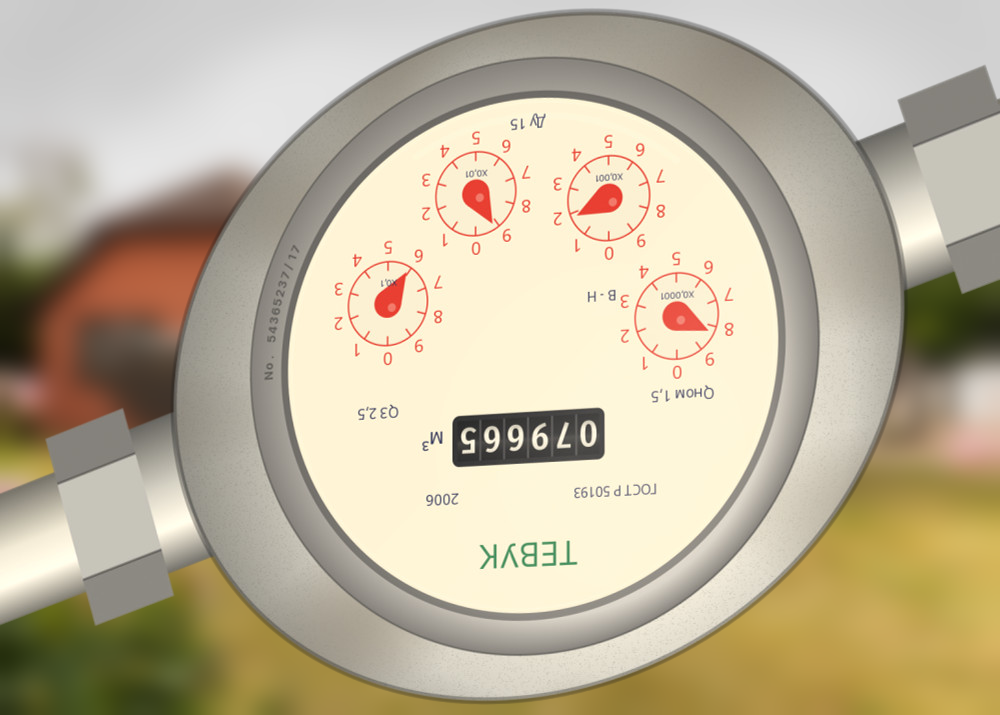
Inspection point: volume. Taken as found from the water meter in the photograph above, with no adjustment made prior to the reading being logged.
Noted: 79665.5918 m³
